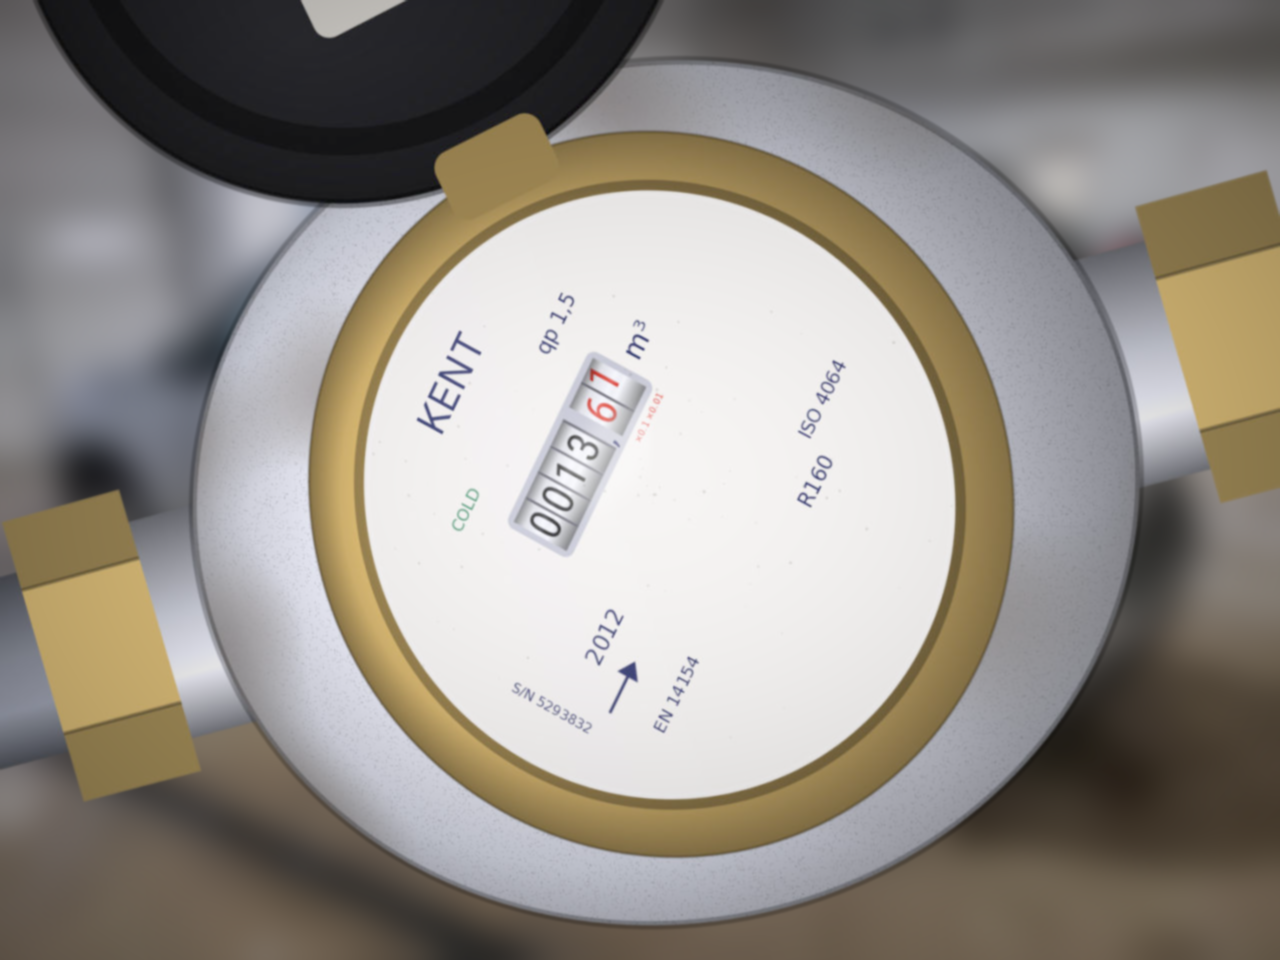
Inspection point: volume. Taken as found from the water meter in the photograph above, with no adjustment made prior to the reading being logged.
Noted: 13.61 m³
